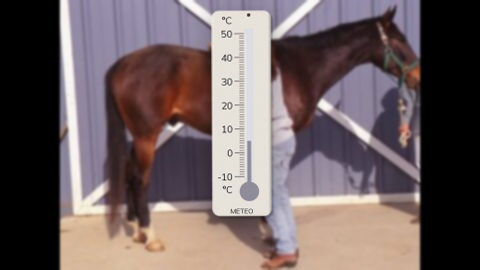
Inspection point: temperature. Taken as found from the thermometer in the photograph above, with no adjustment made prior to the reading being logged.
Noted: 5 °C
